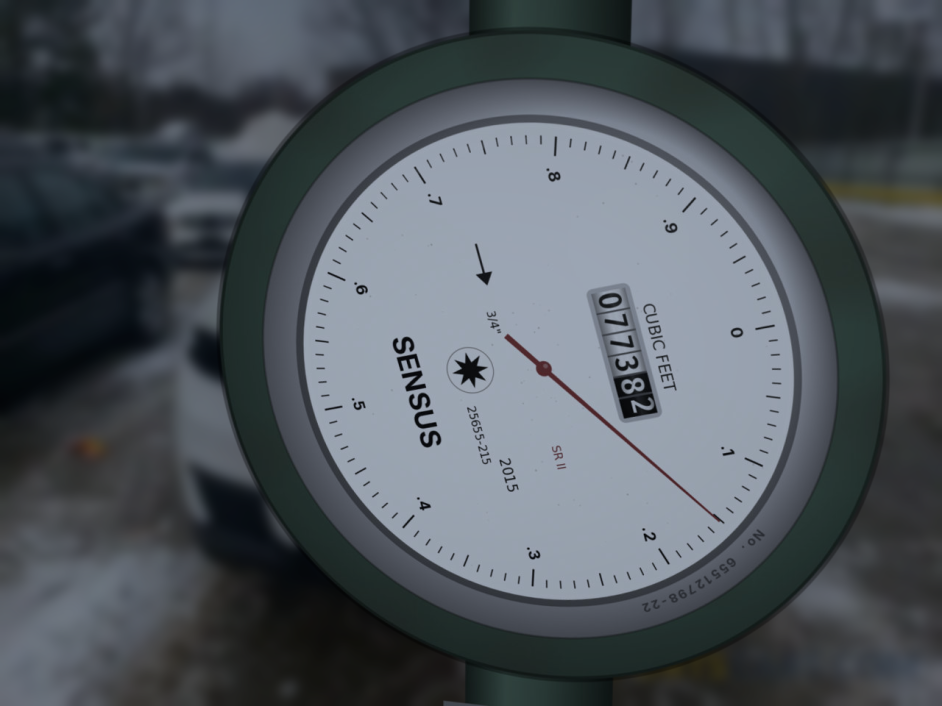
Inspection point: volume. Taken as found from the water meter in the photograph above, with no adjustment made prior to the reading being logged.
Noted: 77382.15 ft³
